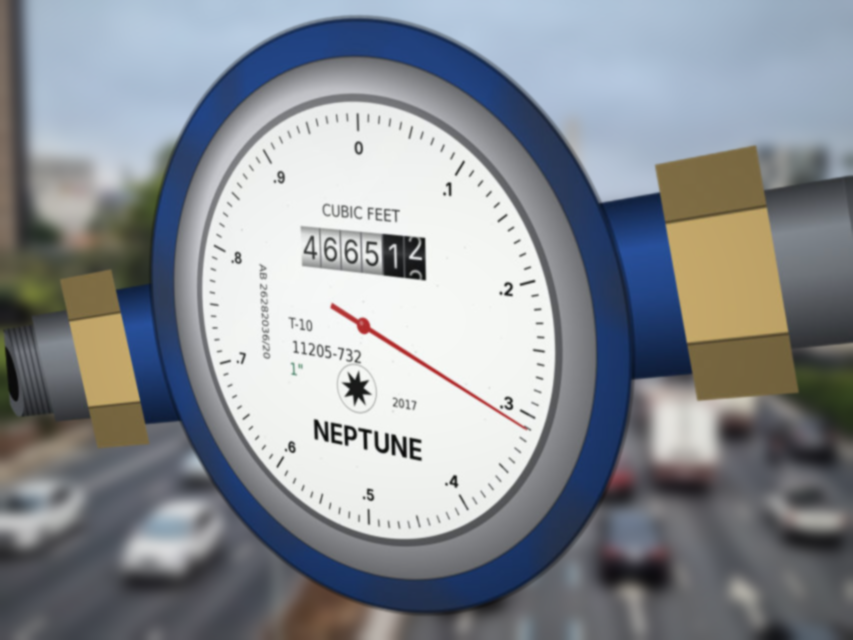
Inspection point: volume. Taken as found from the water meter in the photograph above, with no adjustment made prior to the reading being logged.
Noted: 466512.31 ft³
